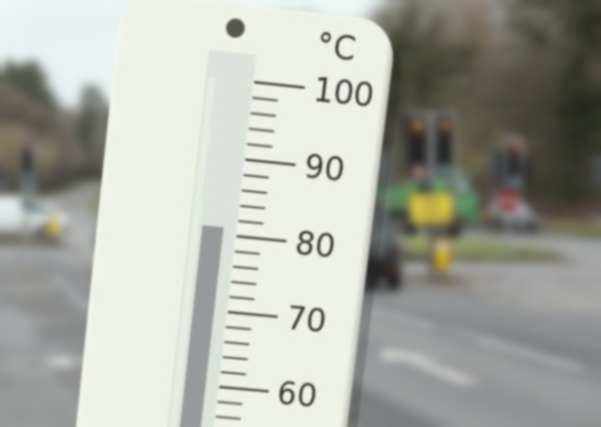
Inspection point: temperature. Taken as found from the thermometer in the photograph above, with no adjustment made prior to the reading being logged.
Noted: 81 °C
